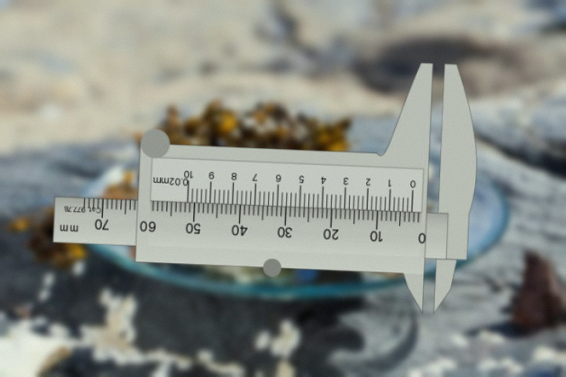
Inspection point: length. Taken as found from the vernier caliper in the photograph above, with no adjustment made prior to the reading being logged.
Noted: 2.5 mm
